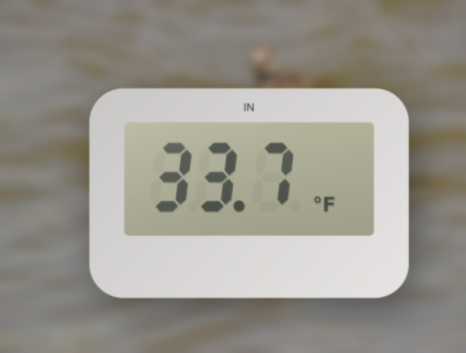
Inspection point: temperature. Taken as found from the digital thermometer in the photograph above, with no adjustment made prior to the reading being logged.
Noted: 33.7 °F
